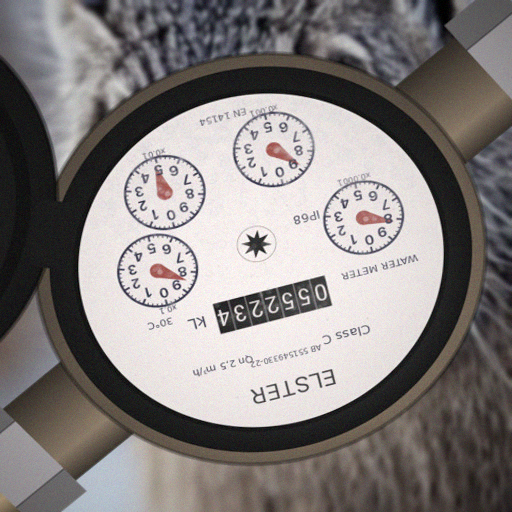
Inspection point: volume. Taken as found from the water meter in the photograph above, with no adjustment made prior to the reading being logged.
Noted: 552234.8488 kL
